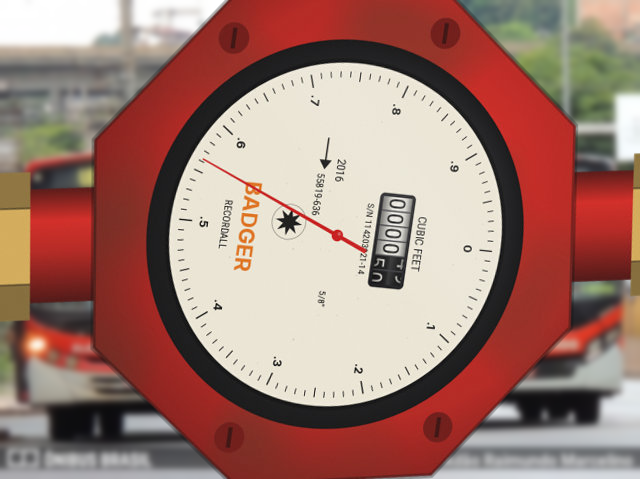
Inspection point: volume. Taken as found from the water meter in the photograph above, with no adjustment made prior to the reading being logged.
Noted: 49.56 ft³
